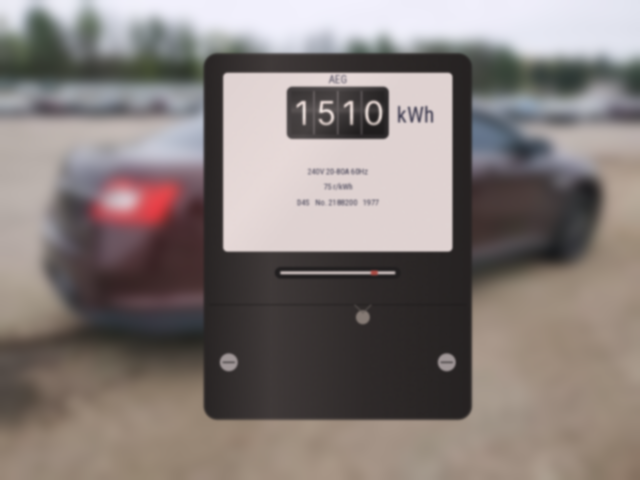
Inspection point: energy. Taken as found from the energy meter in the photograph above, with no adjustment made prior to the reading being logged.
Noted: 1510 kWh
